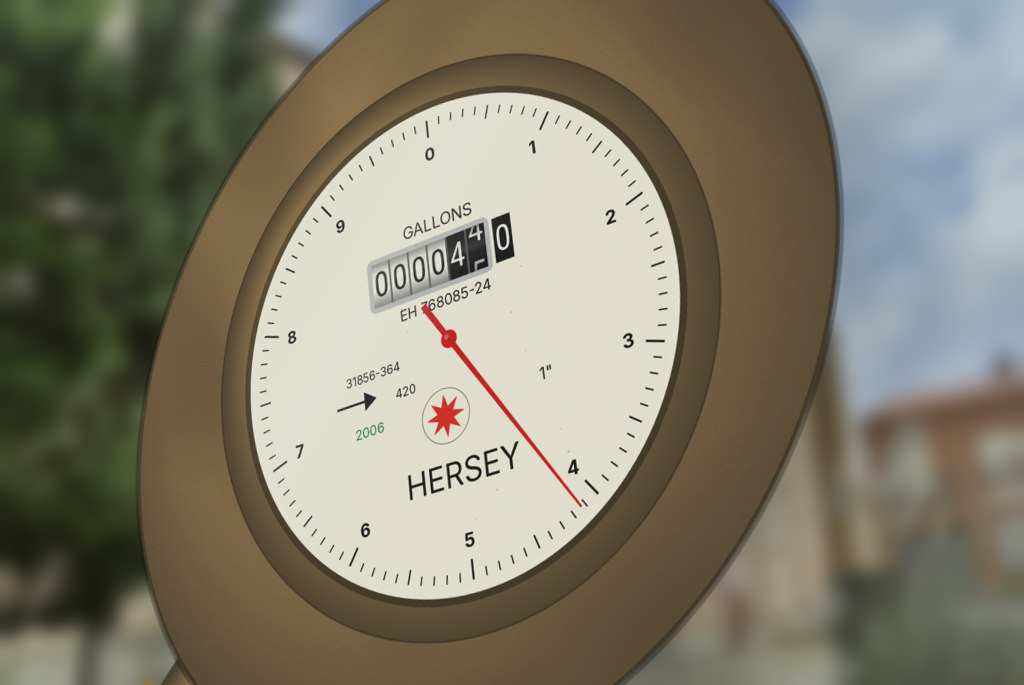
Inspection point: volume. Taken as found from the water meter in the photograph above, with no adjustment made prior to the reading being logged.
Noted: 444.1 gal
